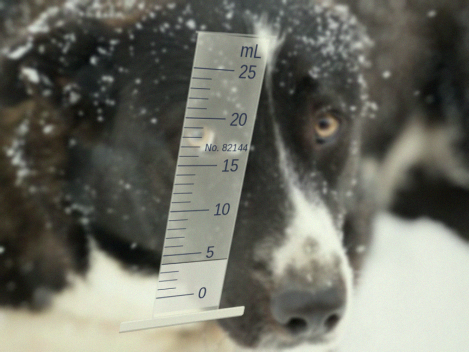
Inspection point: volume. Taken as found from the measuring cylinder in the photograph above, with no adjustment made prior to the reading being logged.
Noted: 4 mL
